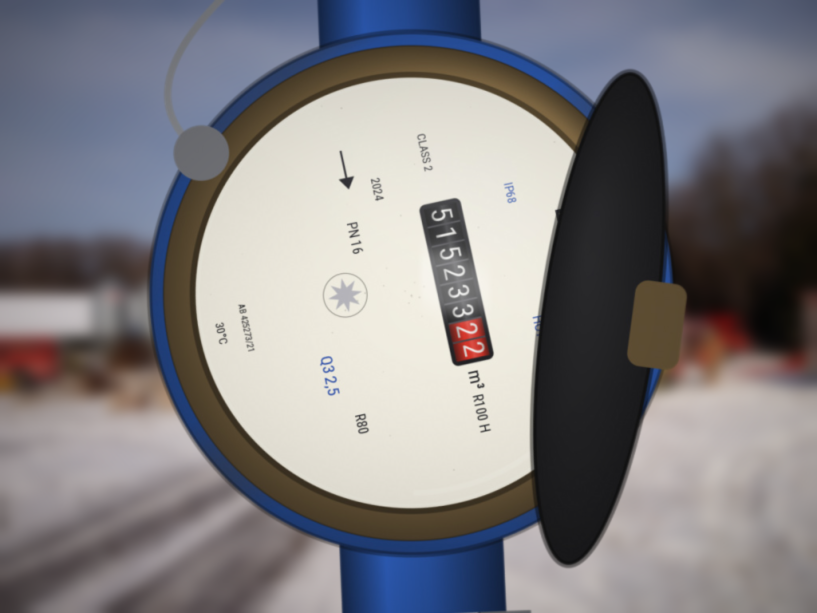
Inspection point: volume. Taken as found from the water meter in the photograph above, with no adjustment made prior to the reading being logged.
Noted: 515233.22 m³
